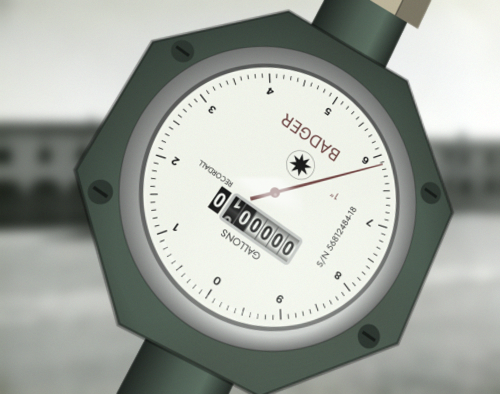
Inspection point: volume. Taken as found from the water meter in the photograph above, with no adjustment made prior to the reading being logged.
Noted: 6.1 gal
